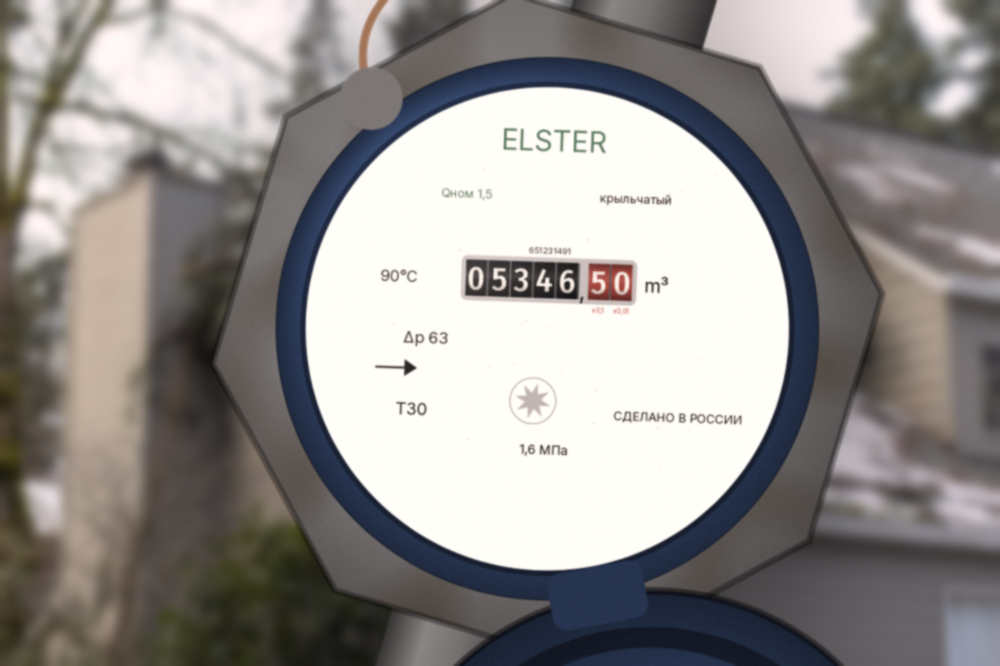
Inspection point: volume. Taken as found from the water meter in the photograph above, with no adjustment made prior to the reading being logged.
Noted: 5346.50 m³
